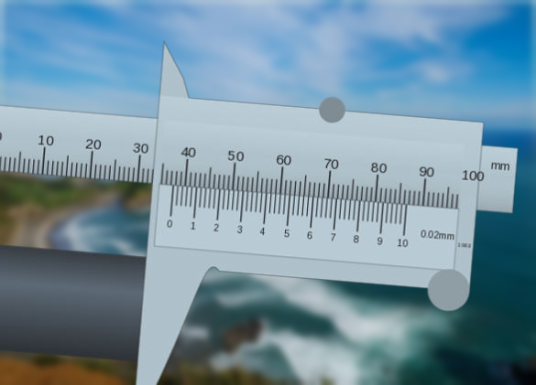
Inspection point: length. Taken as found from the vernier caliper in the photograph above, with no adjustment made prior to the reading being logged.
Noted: 37.5 mm
